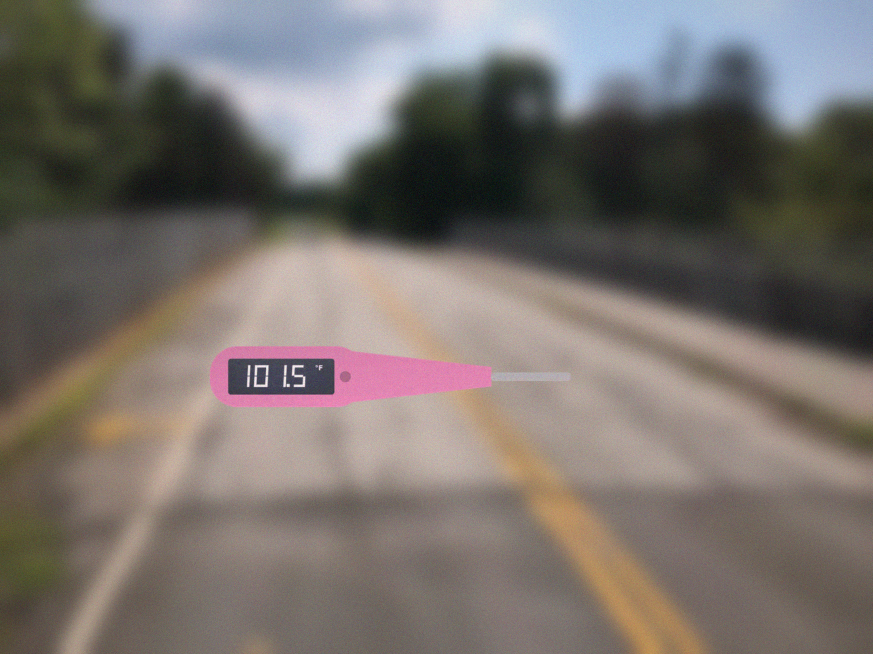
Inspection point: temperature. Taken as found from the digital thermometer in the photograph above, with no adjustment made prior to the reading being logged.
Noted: 101.5 °F
